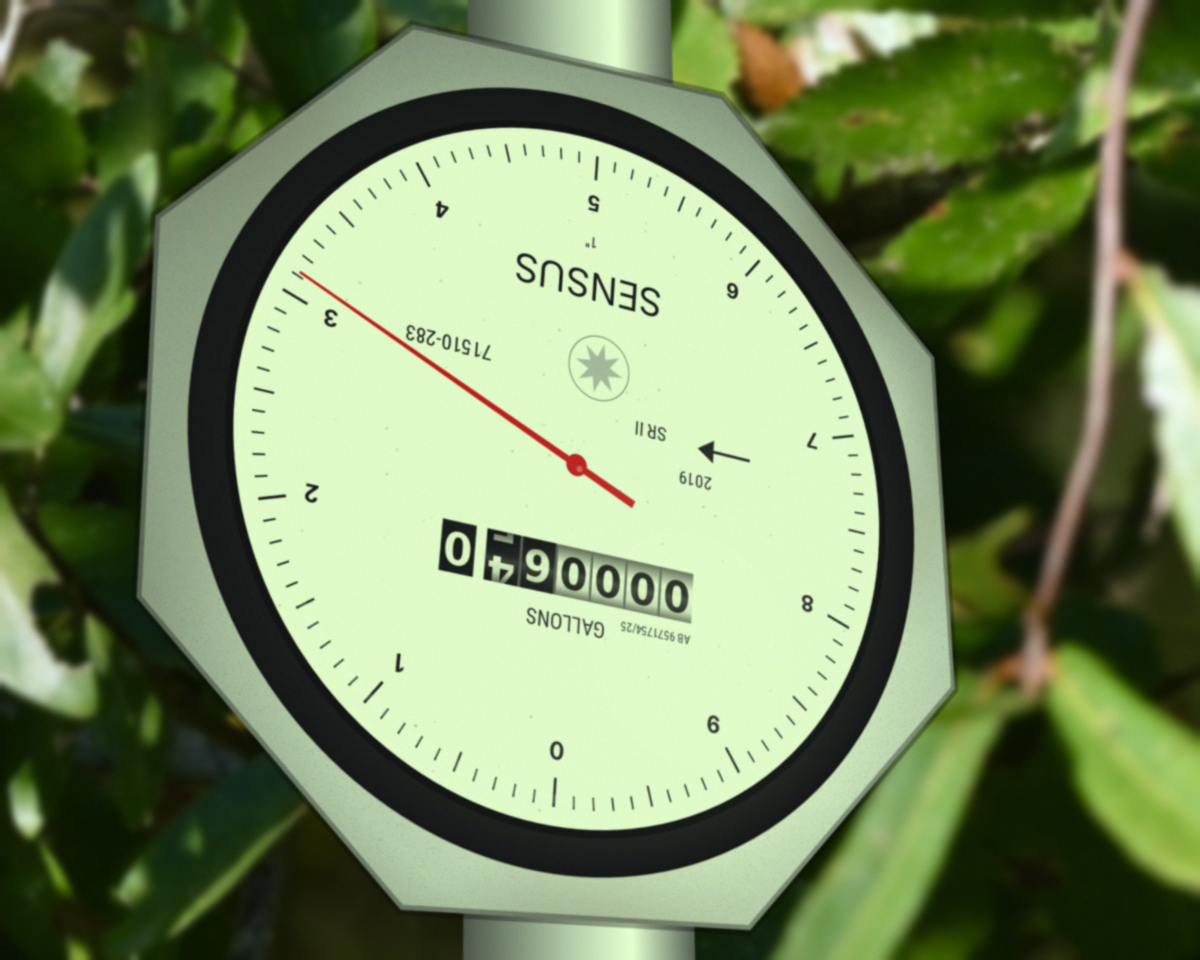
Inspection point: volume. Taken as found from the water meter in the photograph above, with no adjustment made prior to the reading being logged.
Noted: 643.1 gal
